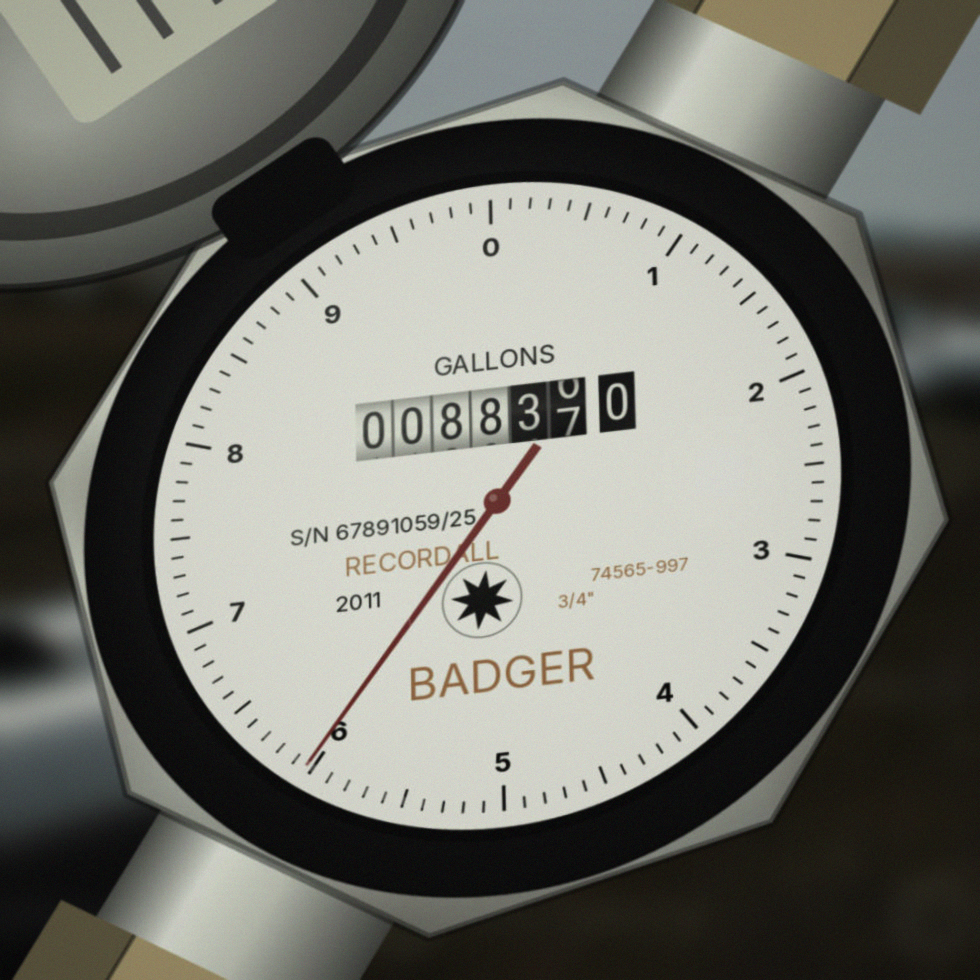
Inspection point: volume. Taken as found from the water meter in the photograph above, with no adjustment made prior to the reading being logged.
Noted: 88366.0 gal
